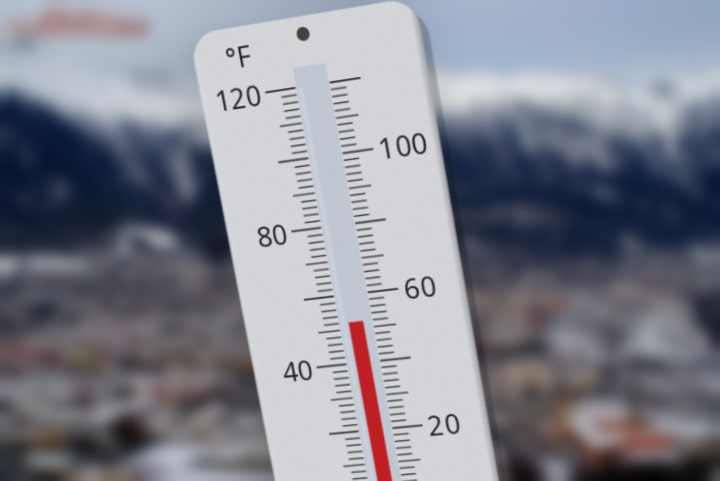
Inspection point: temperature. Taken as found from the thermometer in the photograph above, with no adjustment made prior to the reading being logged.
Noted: 52 °F
